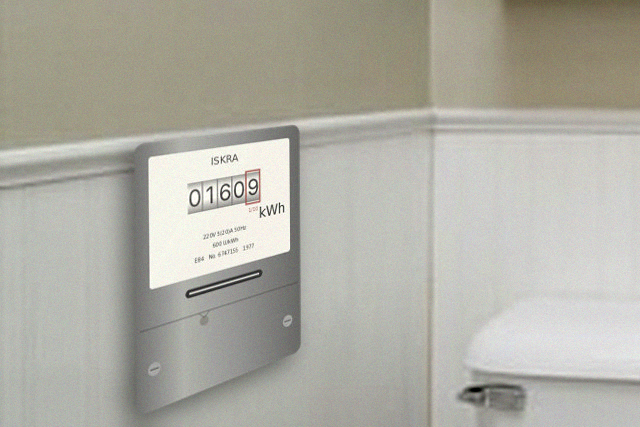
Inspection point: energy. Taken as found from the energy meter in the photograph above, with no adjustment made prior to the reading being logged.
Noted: 160.9 kWh
